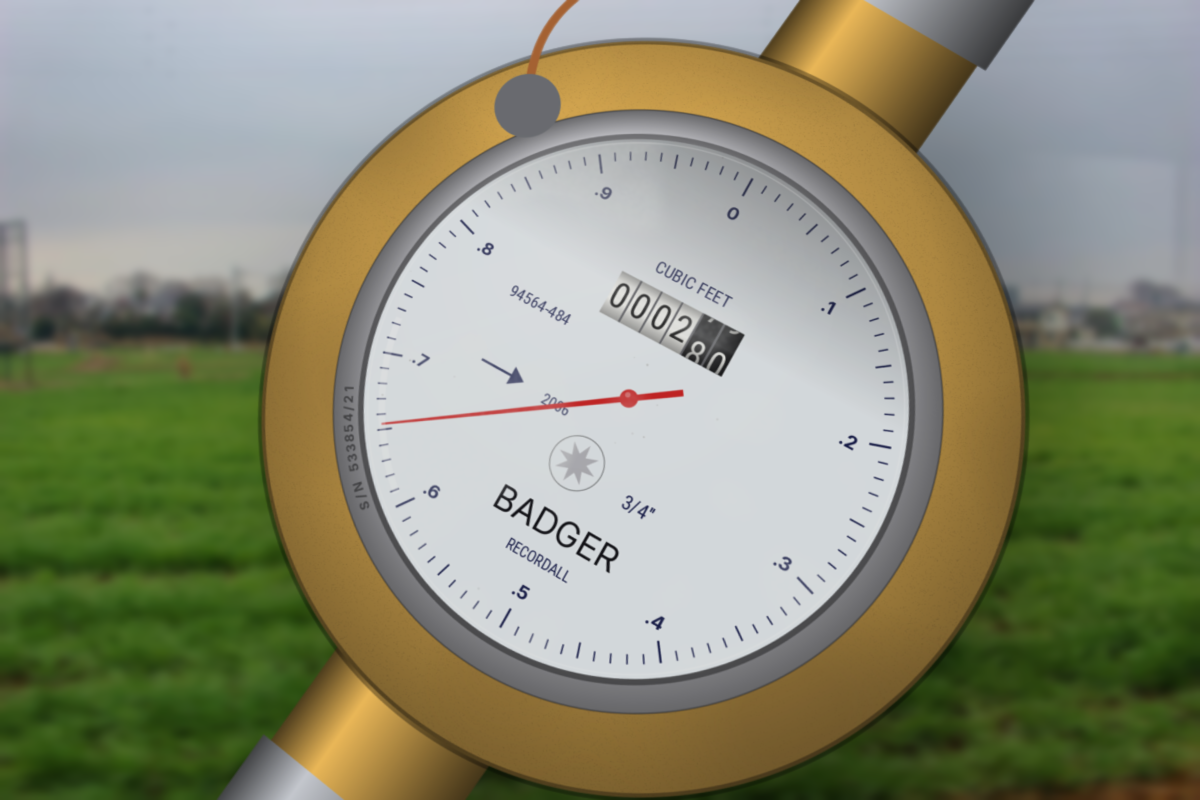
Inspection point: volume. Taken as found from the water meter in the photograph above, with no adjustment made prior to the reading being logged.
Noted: 279.65 ft³
